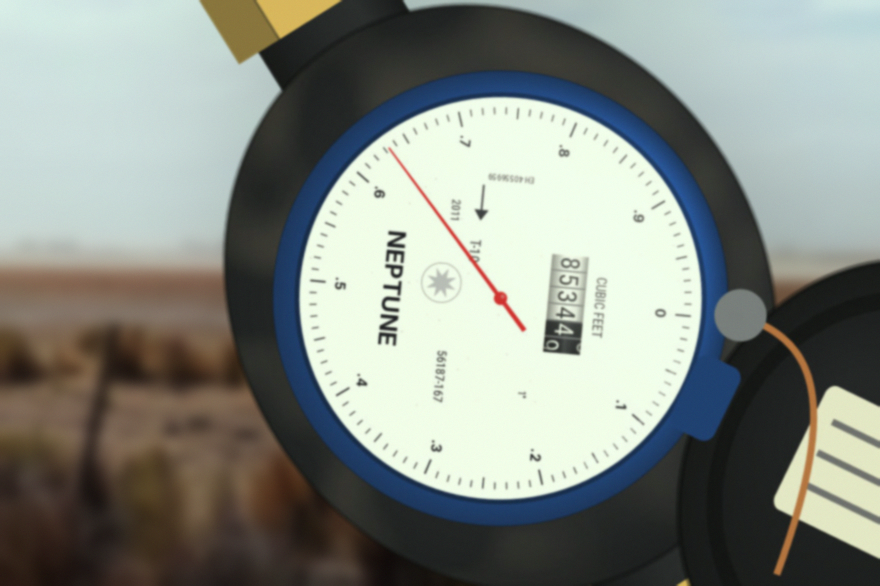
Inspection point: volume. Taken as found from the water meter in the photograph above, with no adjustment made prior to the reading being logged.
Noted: 853448.63 ft³
